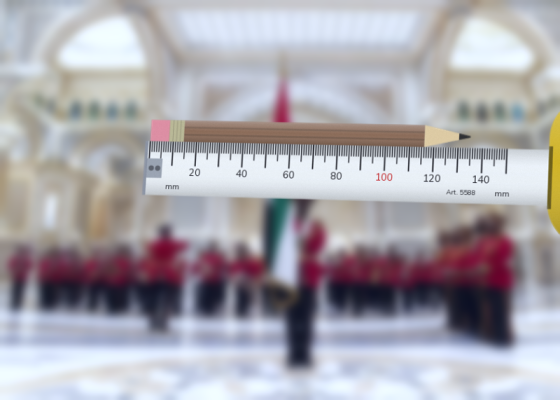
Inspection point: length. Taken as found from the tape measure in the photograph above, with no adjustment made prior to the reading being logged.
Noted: 135 mm
